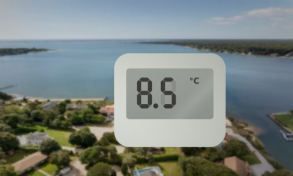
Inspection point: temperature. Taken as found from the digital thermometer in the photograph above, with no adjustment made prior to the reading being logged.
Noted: 8.5 °C
